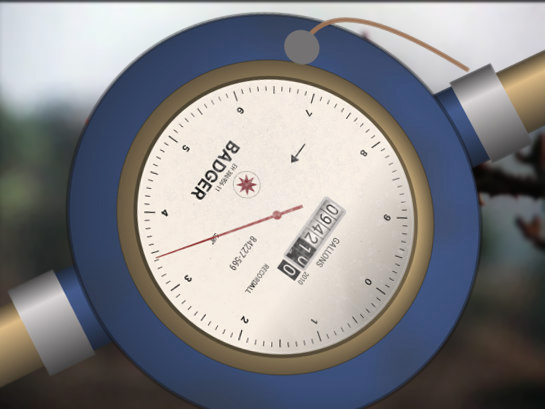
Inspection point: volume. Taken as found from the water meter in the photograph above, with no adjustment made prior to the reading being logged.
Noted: 942103.4 gal
